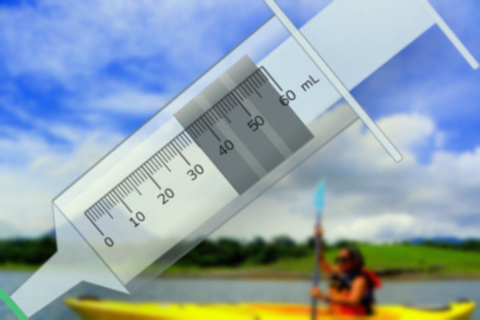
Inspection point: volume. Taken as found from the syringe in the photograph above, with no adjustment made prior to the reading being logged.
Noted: 35 mL
